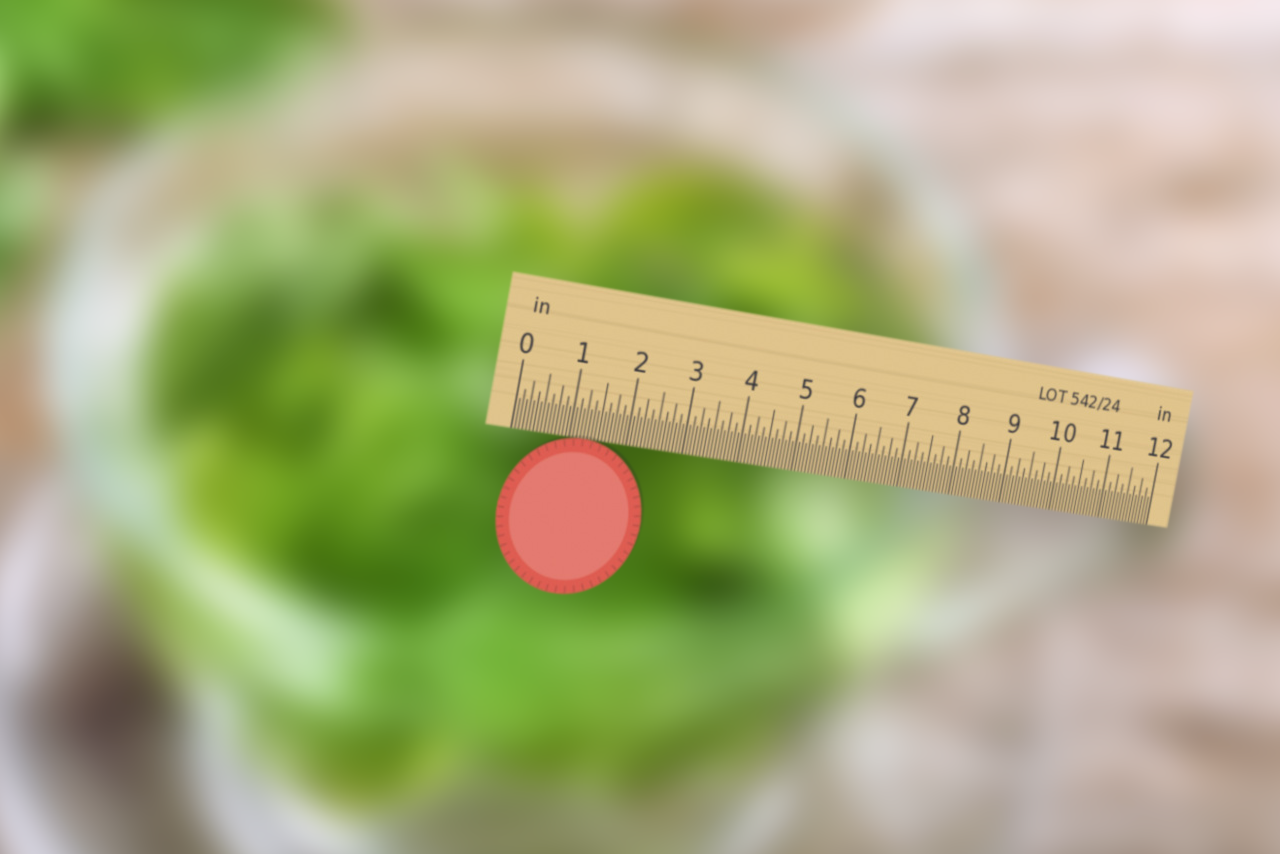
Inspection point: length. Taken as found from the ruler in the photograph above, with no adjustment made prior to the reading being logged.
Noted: 2.5 in
